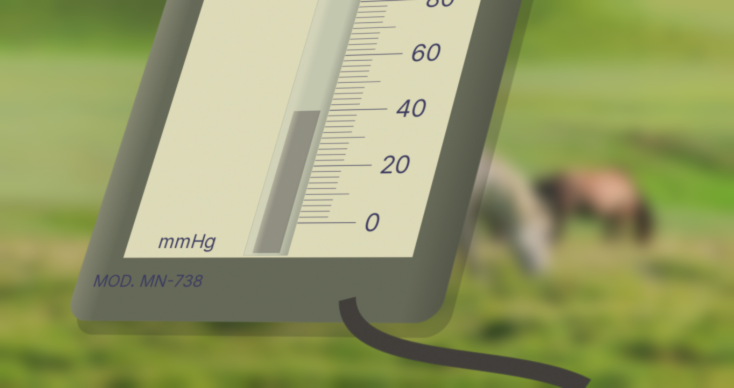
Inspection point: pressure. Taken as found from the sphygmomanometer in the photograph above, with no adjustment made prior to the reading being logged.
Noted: 40 mmHg
